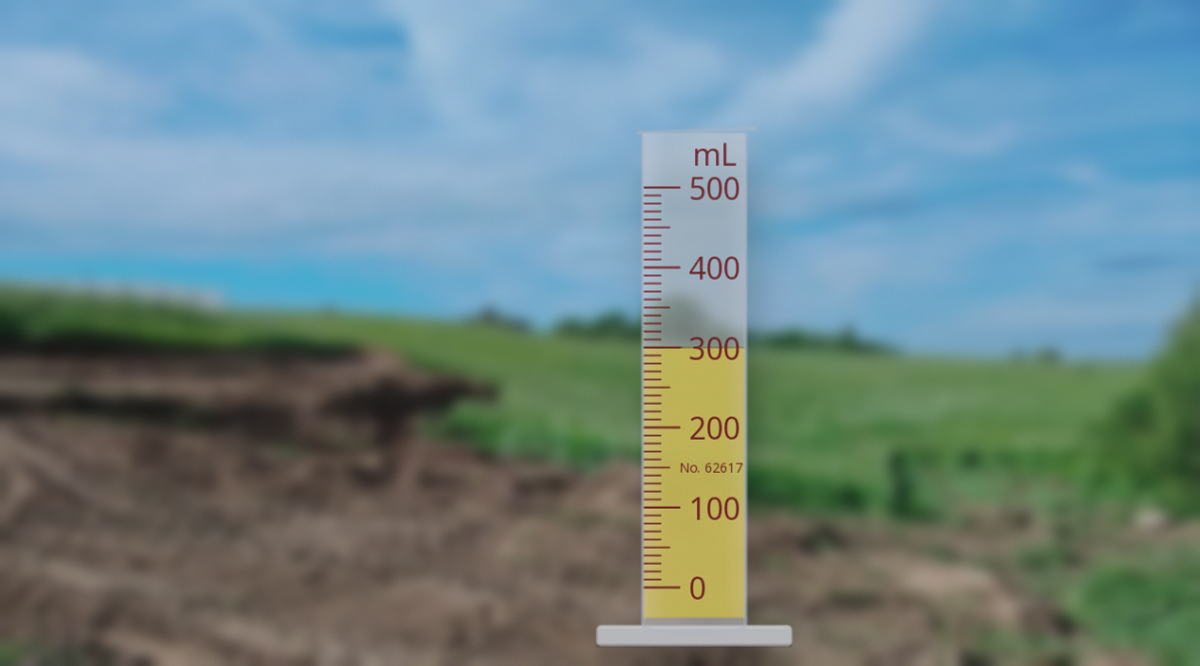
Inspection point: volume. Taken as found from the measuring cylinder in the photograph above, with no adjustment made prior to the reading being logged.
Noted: 300 mL
